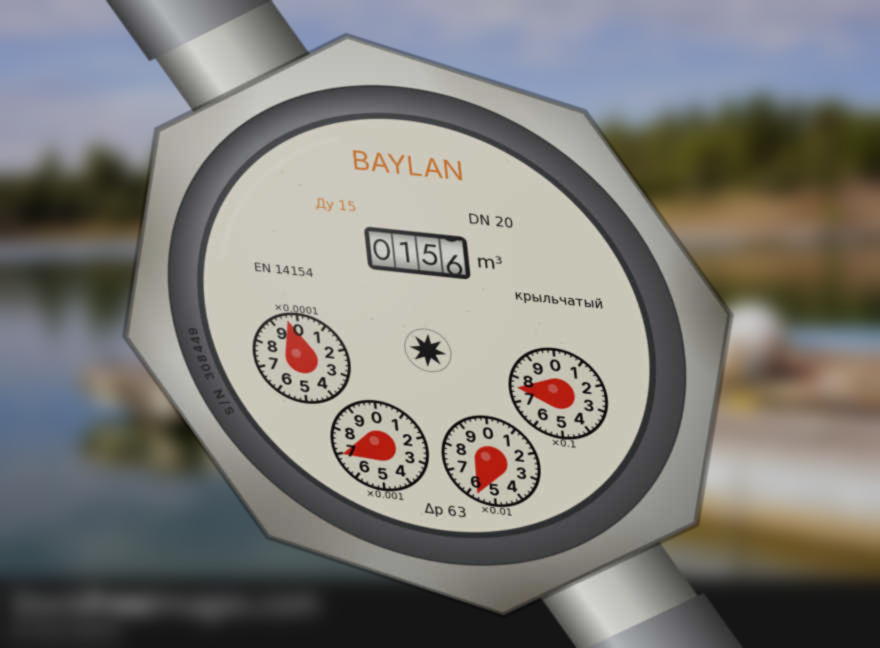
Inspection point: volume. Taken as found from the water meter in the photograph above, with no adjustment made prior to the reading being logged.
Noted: 155.7569 m³
